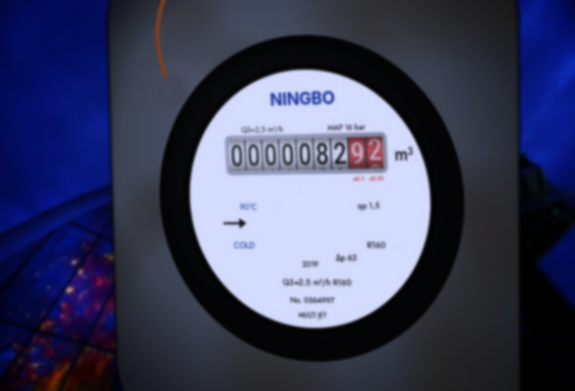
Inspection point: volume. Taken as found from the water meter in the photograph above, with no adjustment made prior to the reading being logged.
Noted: 82.92 m³
